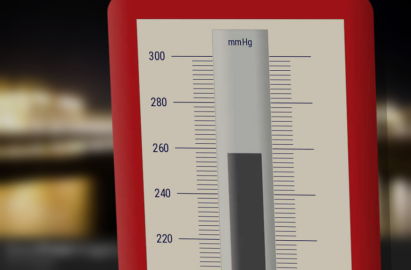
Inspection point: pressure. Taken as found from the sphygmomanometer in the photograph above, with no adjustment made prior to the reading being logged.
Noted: 258 mmHg
